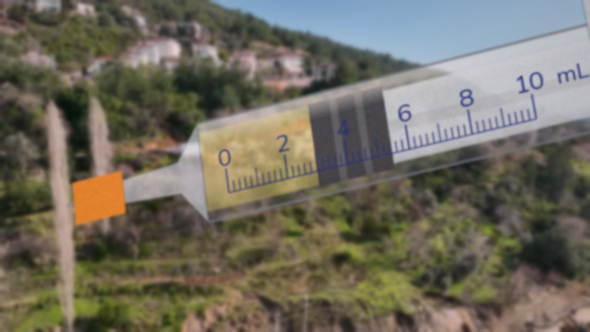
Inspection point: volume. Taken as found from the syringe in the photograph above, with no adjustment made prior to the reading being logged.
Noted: 3 mL
